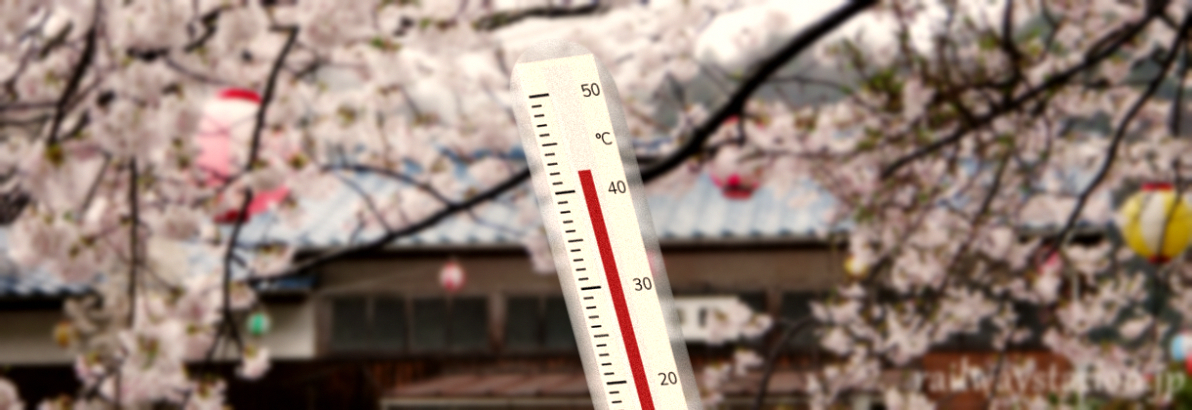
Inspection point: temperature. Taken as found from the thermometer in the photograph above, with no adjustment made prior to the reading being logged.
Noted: 42 °C
